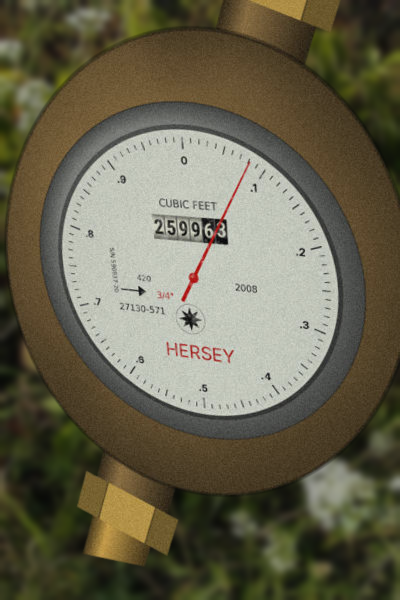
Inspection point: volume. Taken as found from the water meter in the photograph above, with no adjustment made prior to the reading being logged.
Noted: 259963.08 ft³
